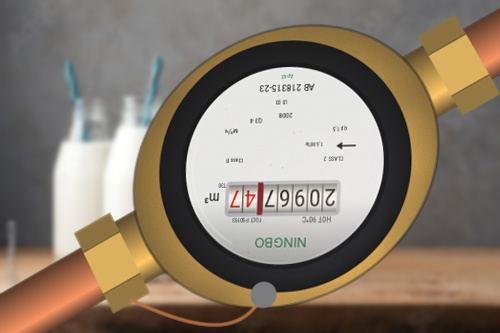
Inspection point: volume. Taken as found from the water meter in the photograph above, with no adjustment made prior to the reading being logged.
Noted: 20967.47 m³
